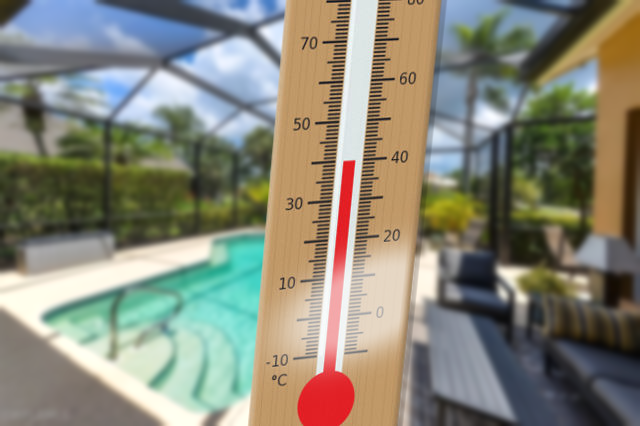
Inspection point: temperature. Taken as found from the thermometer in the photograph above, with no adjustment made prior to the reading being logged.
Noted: 40 °C
